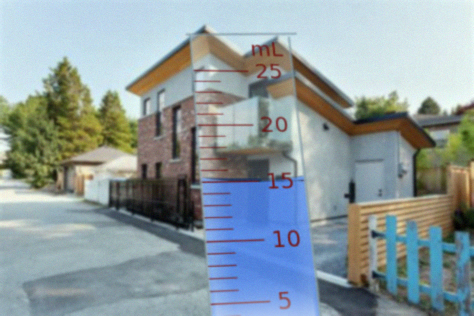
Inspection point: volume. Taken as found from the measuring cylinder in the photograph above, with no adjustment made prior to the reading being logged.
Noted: 15 mL
